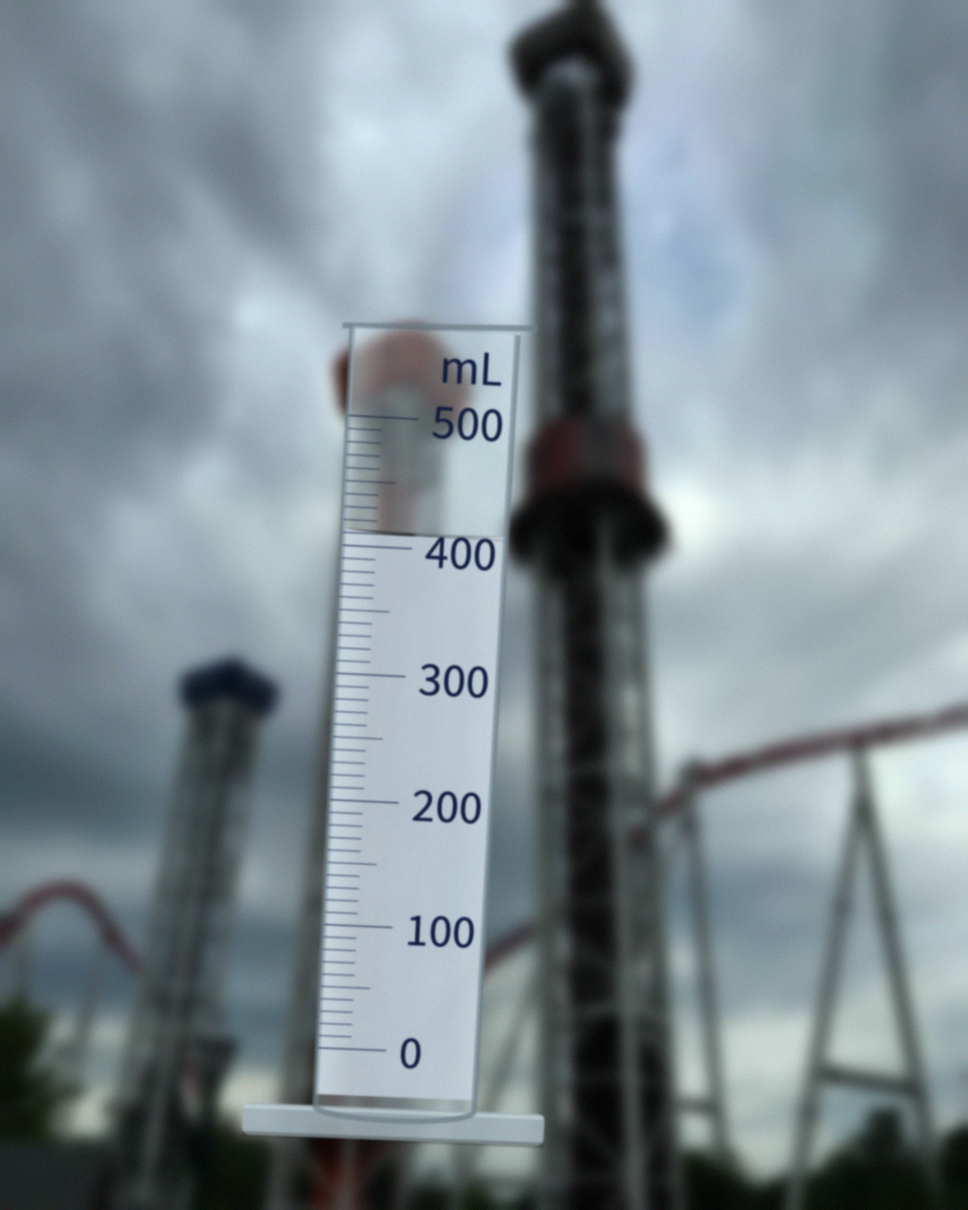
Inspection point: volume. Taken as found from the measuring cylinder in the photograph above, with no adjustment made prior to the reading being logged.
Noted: 410 mL
